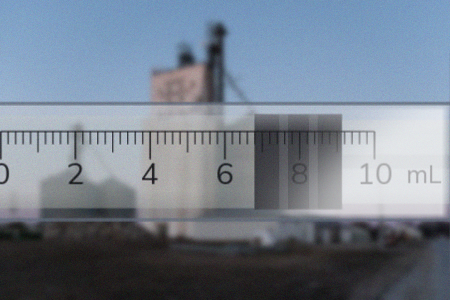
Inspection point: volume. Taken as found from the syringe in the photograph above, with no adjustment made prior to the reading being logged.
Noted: 6.8 mL
